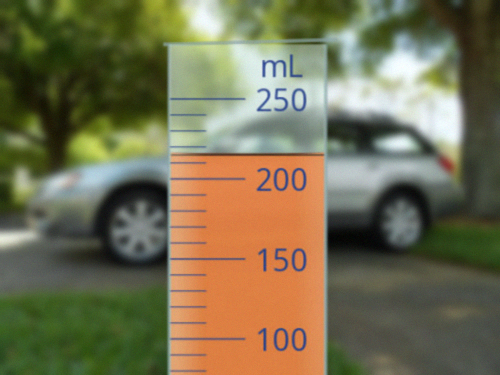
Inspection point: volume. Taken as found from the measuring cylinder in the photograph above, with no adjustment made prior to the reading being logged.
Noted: 215 mL
